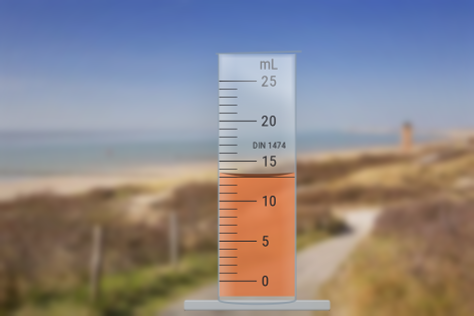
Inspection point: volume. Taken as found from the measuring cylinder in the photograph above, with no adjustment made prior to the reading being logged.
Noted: 13 mL
